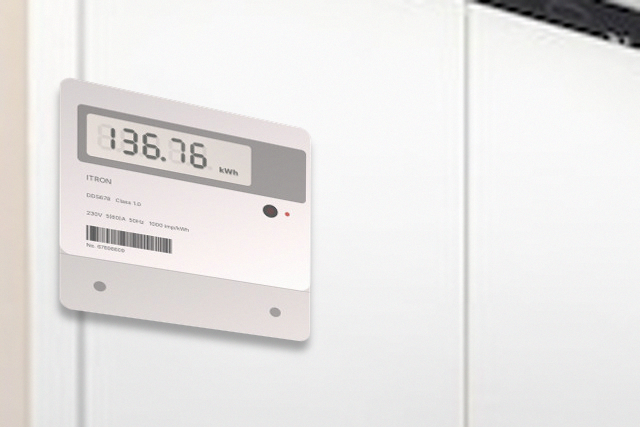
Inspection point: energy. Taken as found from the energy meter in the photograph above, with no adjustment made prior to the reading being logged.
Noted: 136.76 kWh
